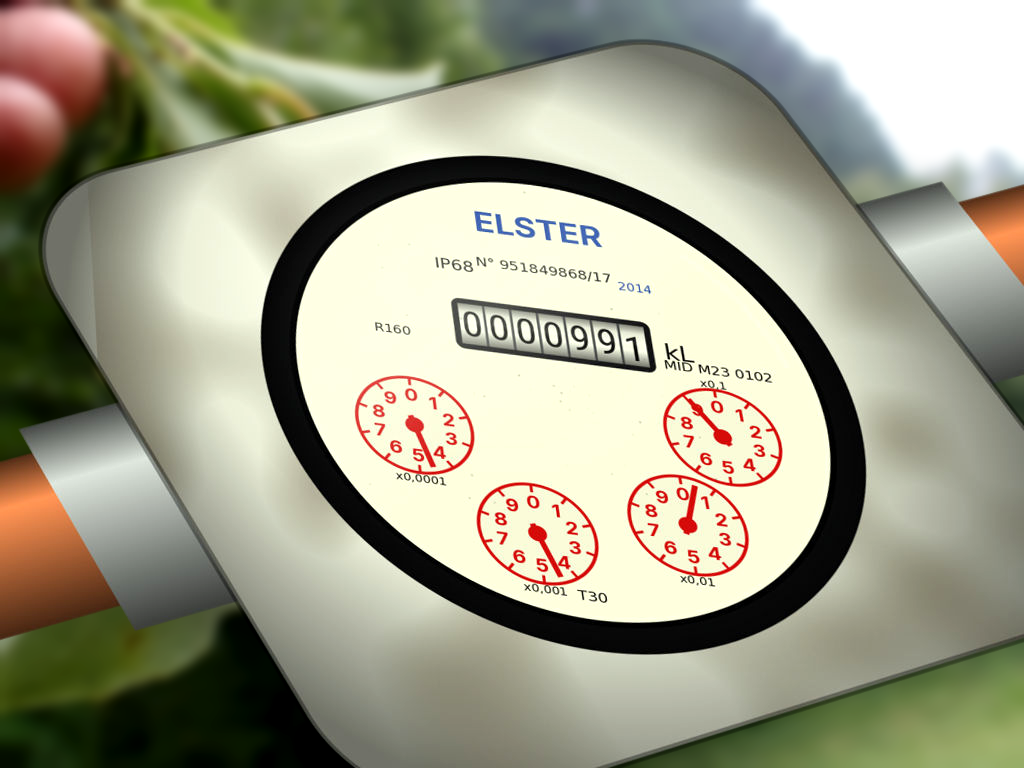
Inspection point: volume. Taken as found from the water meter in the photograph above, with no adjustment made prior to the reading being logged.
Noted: 990.9044 kL
